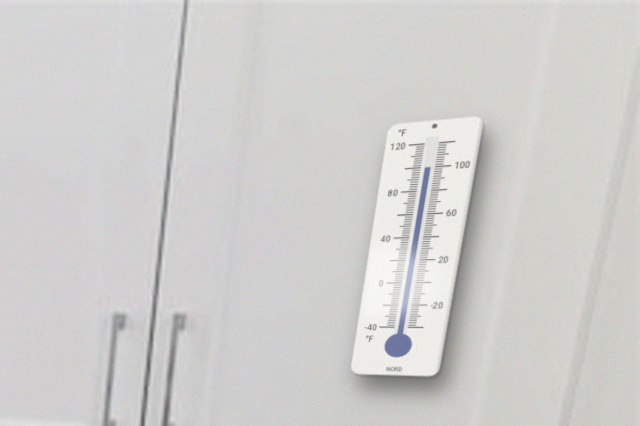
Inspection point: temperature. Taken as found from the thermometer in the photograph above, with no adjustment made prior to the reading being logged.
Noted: 100 °F
